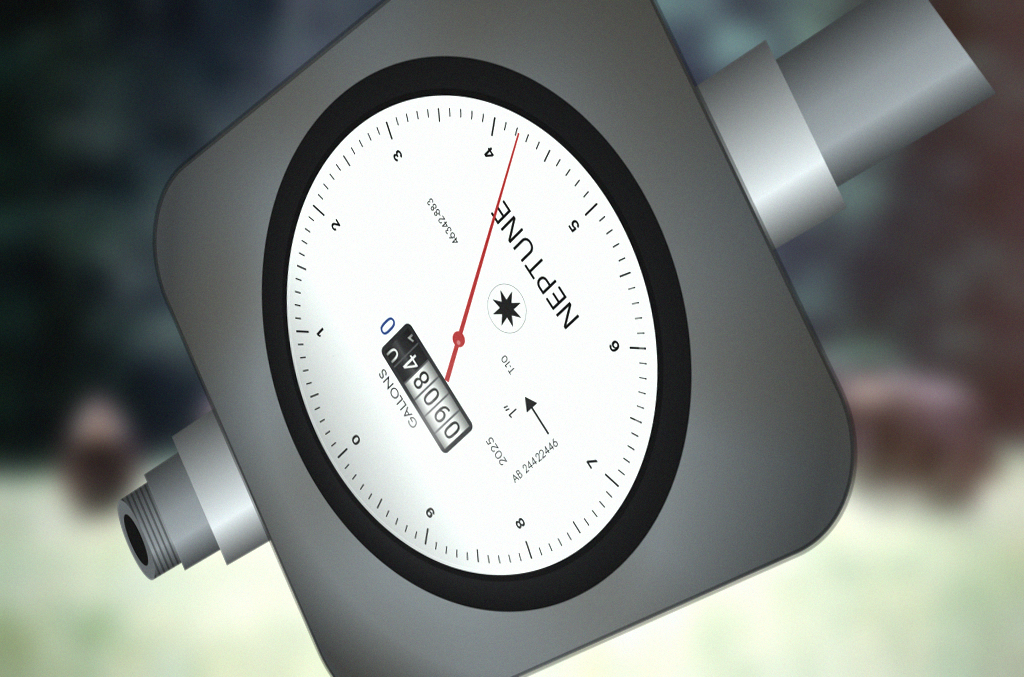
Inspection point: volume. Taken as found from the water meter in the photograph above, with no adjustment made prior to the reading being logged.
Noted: 908404.2 gal
